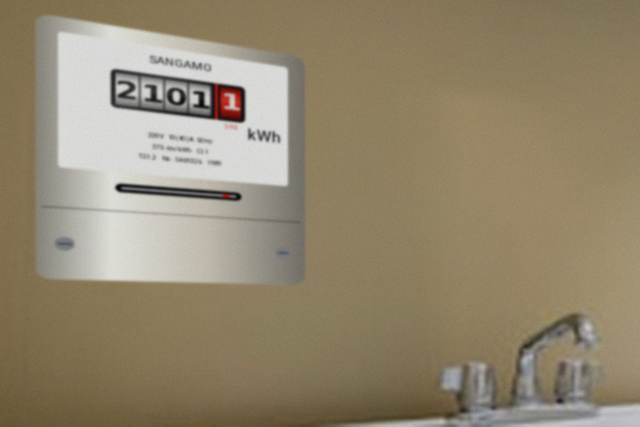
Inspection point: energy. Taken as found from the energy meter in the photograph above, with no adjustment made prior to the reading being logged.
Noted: 2101.1 kWh
